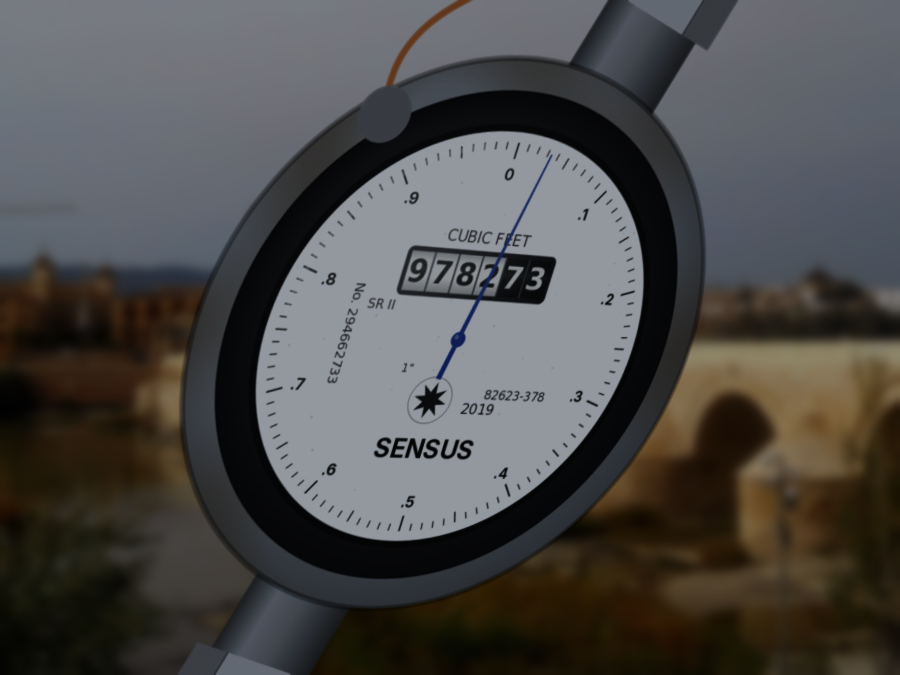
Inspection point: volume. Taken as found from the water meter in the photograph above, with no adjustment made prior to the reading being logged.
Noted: 978273.03 ft³
